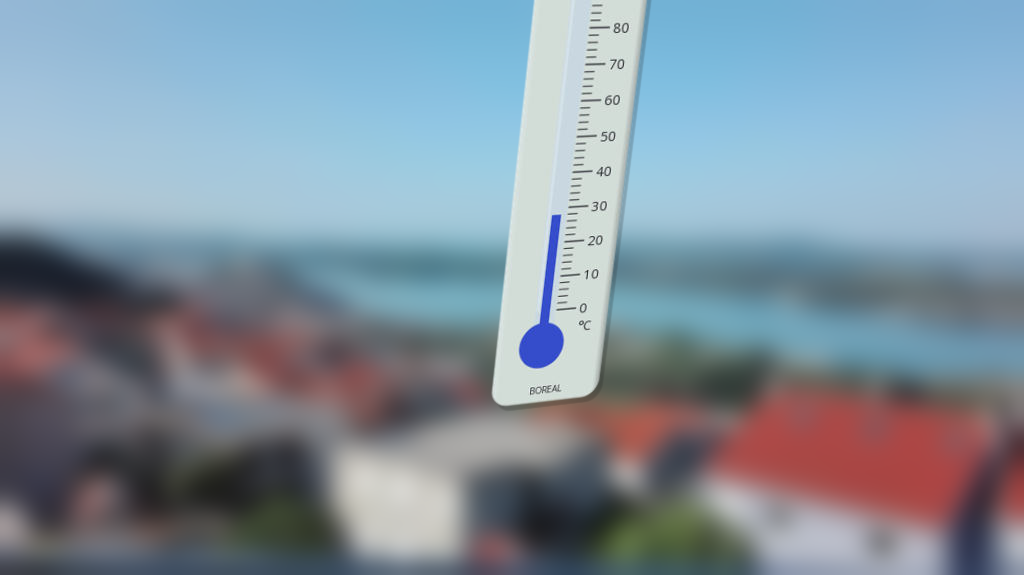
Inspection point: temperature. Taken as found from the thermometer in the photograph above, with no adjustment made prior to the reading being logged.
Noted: 28 °C
